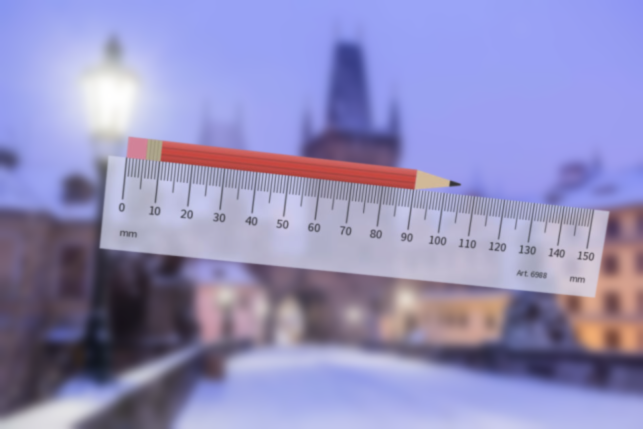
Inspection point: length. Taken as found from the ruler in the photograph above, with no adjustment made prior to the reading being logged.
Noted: 105 mm
